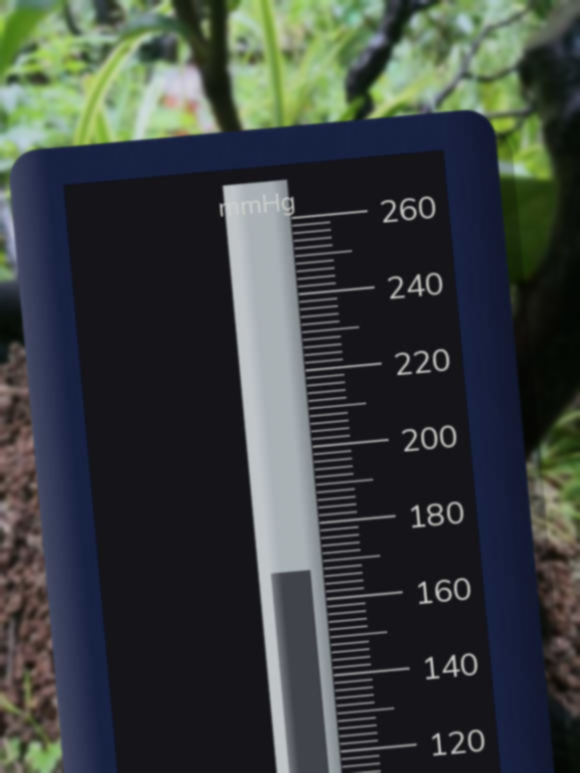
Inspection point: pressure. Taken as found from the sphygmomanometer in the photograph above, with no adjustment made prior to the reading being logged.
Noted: 168 mmHg
